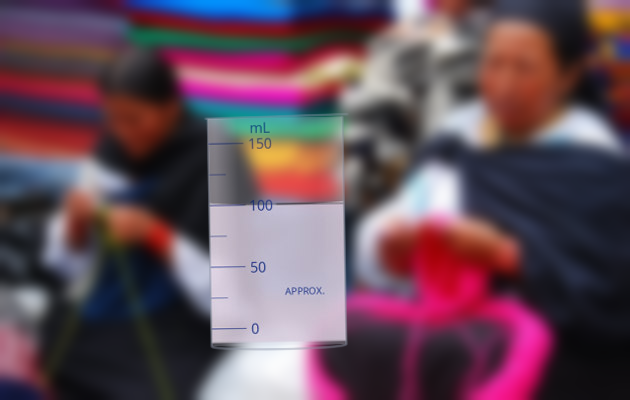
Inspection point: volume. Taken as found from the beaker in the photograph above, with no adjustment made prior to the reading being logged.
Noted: 100 mL
